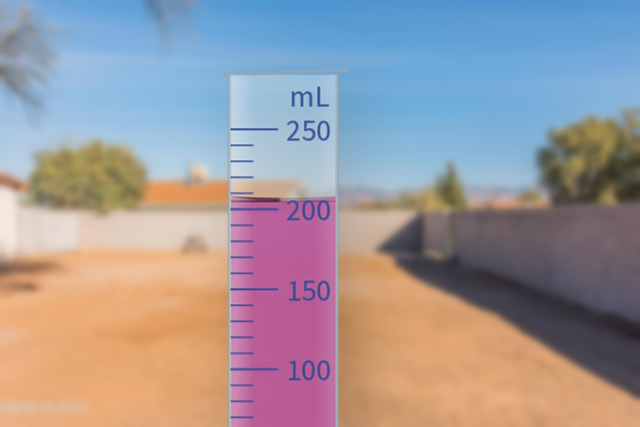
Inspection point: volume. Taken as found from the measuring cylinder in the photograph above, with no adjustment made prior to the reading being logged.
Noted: 205 mL
